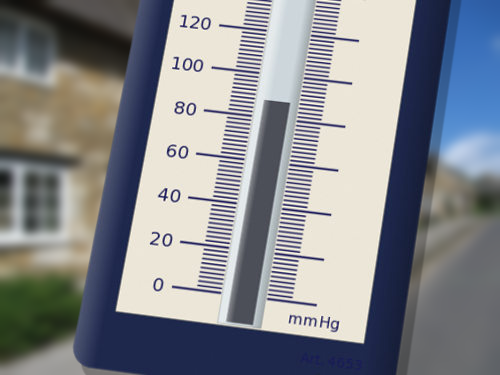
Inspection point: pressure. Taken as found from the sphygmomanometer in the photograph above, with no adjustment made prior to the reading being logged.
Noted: 88 mmHg
